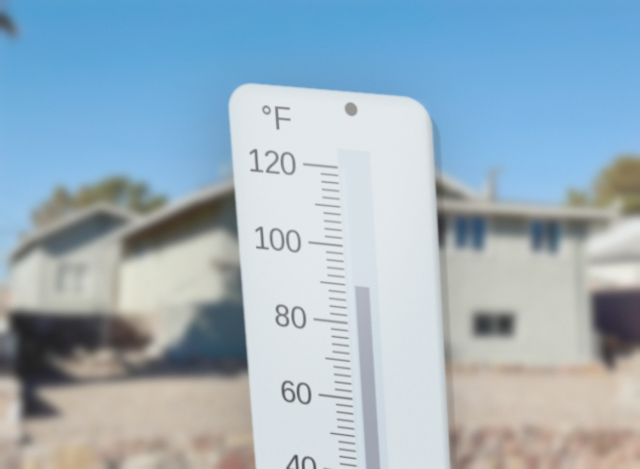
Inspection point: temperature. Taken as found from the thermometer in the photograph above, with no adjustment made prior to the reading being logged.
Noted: 90 °F
